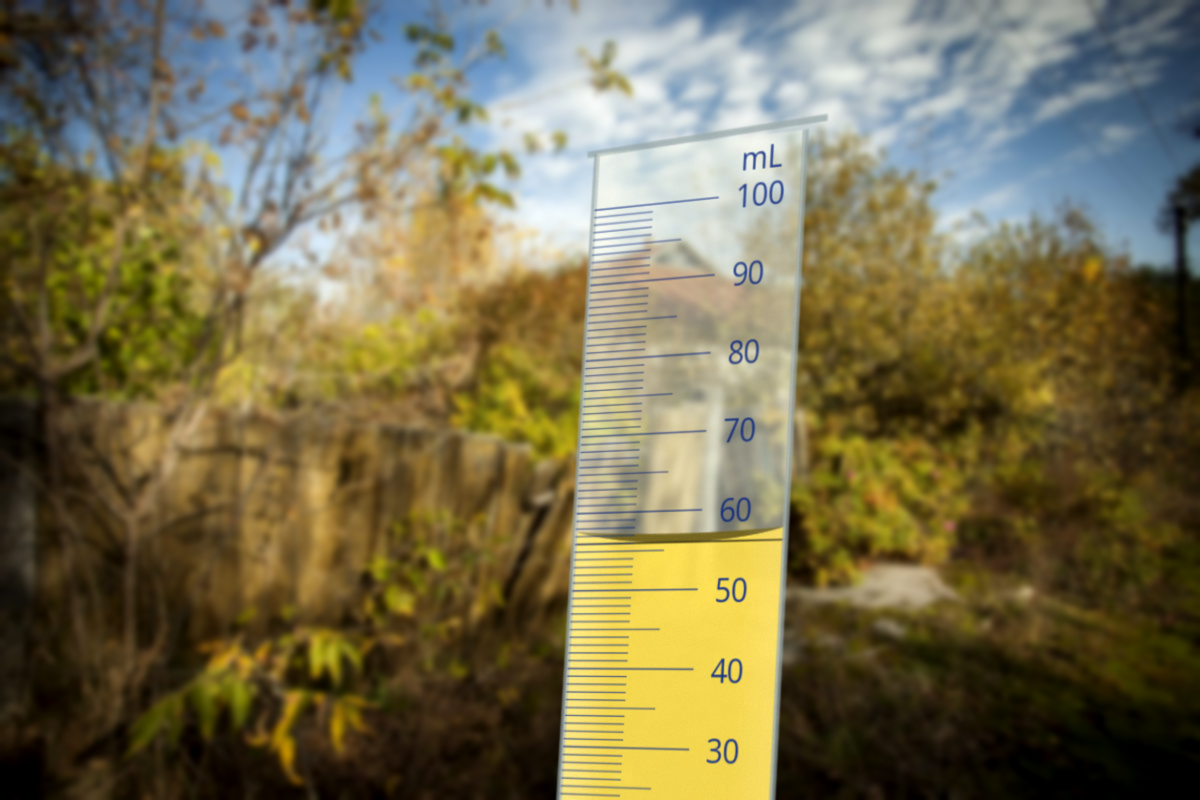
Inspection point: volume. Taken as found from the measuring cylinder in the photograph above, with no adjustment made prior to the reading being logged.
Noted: 56 mL
